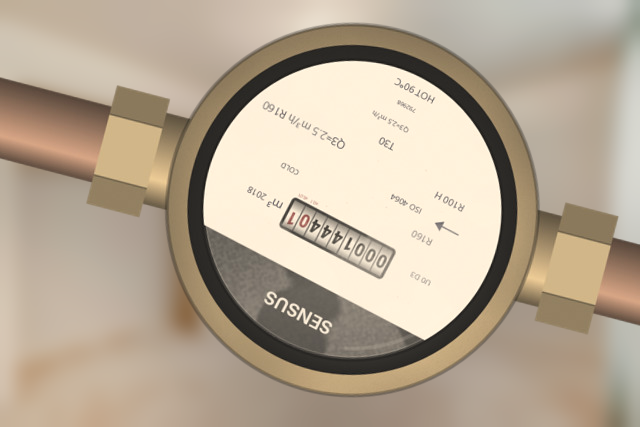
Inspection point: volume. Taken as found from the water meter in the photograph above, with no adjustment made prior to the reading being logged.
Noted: 1444.01 m³
